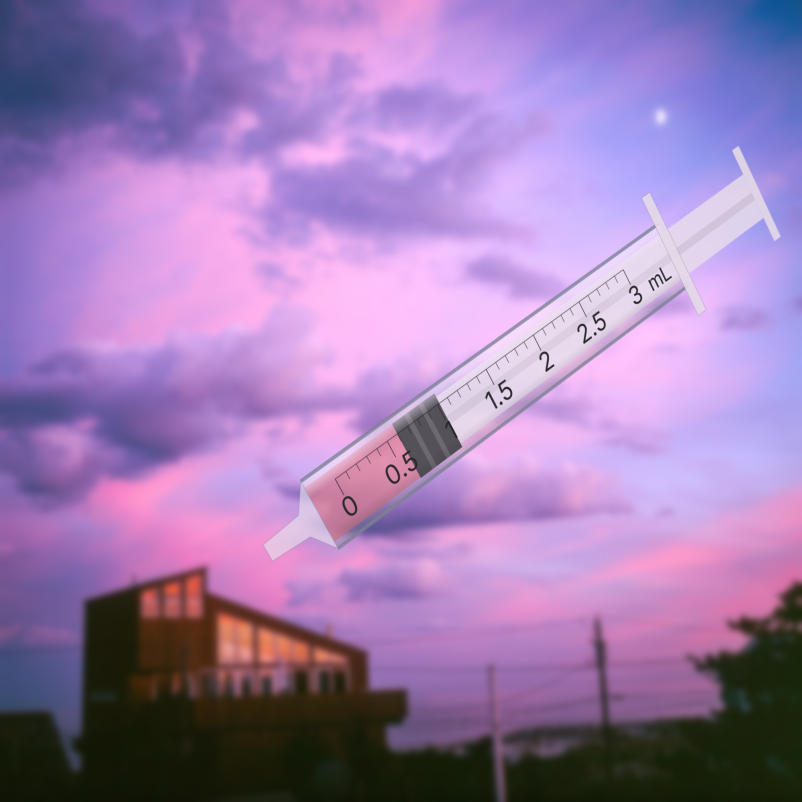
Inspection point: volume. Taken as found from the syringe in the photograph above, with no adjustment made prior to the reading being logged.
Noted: 0.6 mL
